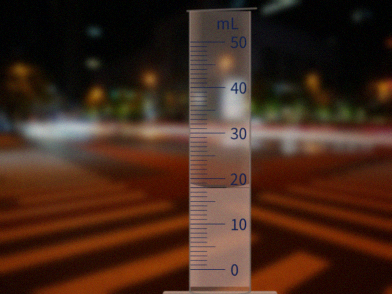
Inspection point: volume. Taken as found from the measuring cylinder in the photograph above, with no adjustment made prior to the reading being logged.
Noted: 18 mL
